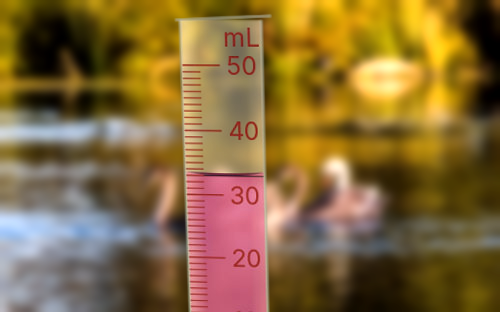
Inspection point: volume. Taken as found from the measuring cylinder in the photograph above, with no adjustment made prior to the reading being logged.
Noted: 33 mL
